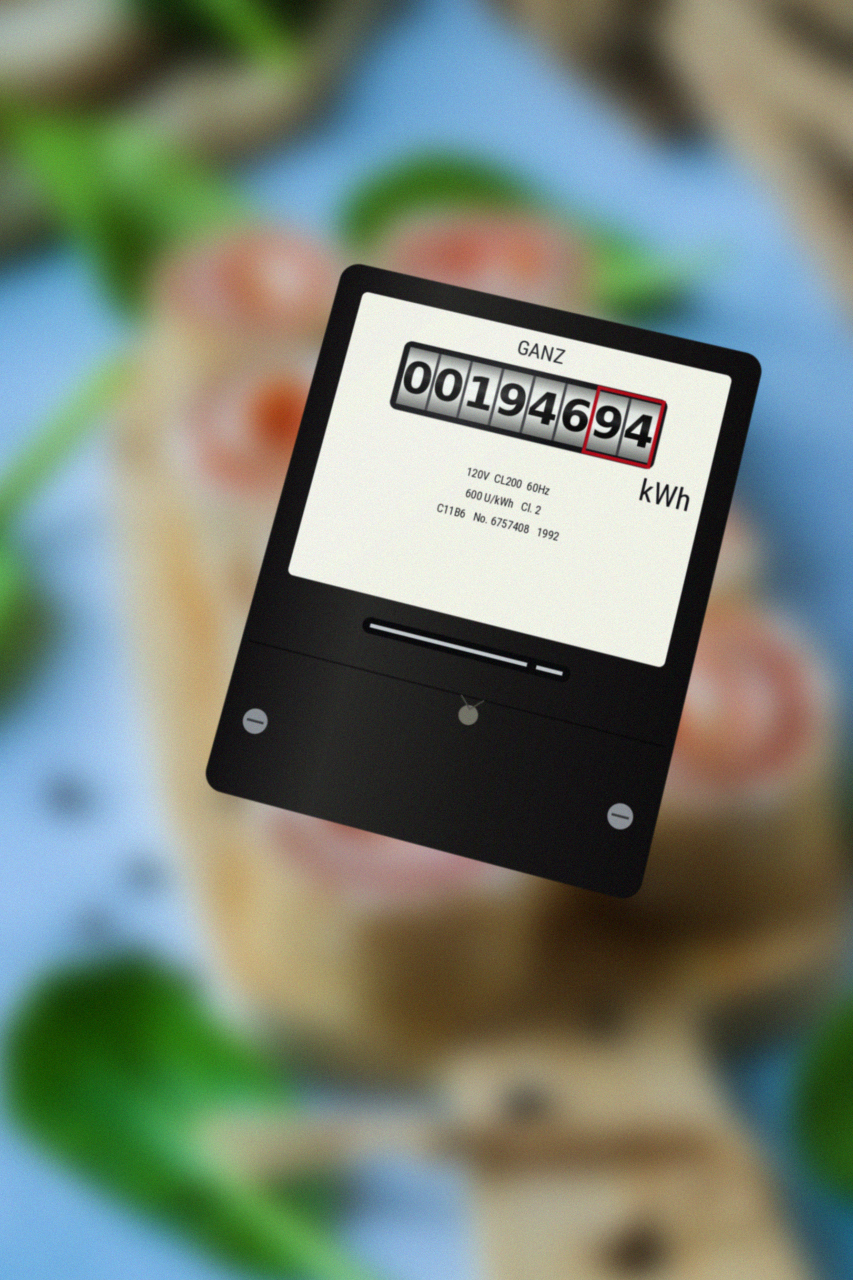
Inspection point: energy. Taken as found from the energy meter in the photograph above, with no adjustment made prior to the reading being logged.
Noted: 1946.94 kWh
